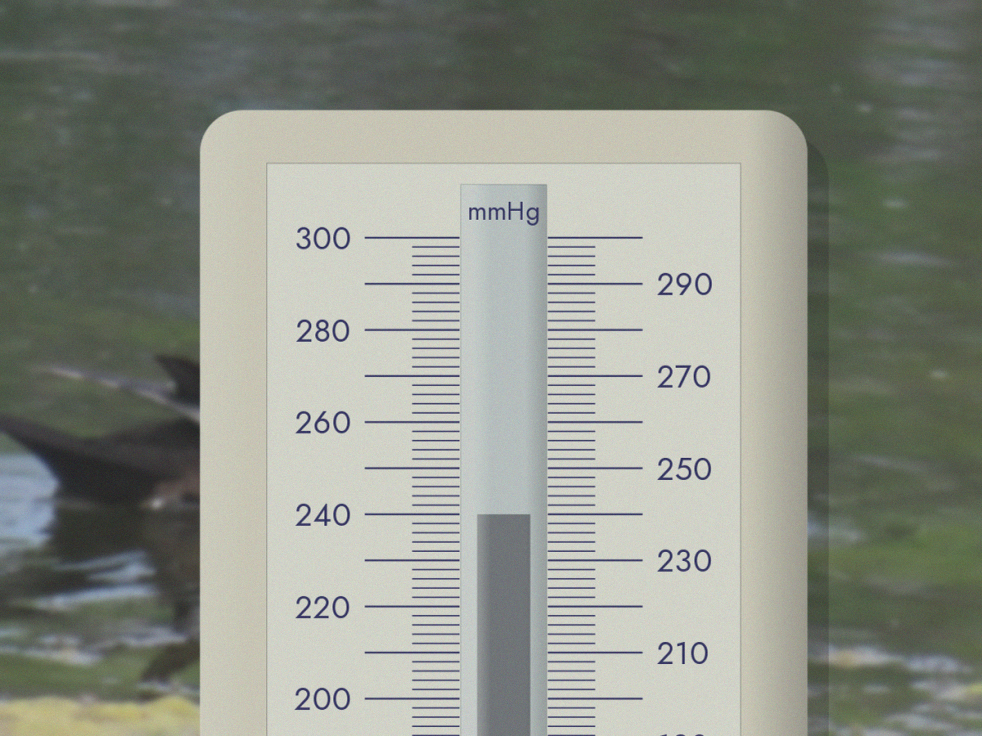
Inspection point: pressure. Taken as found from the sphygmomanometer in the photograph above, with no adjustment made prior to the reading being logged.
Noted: 240 mmHg
